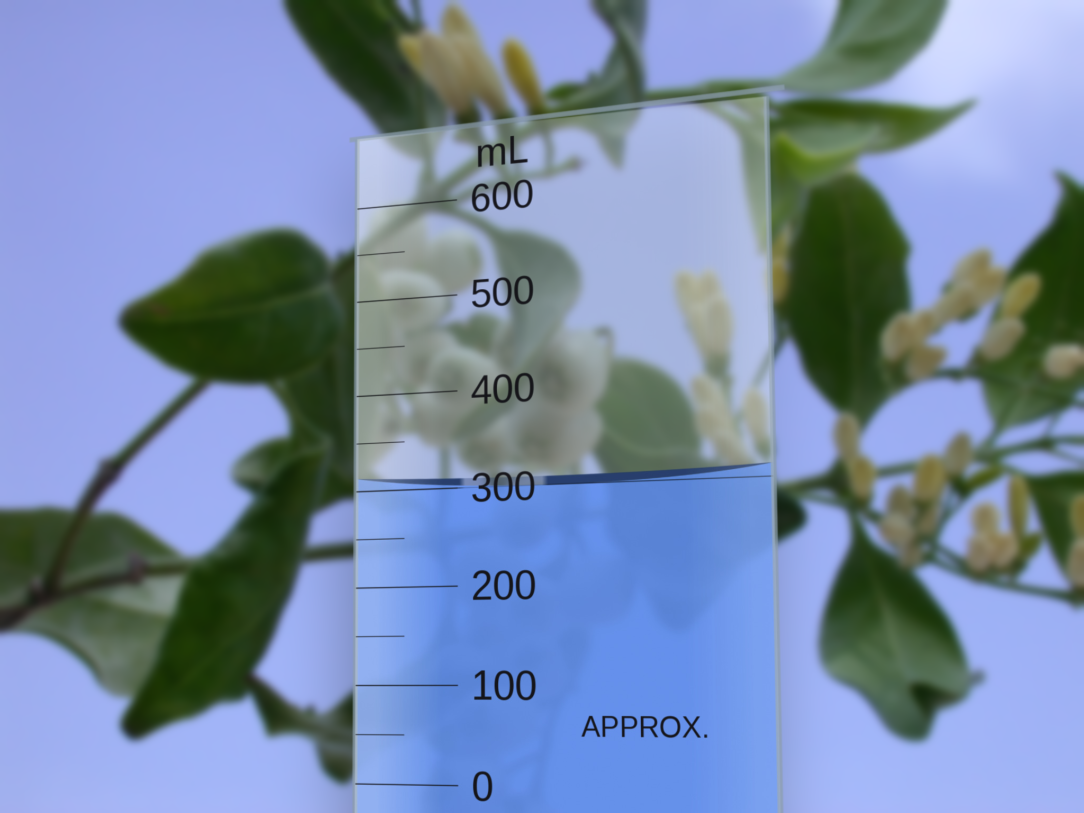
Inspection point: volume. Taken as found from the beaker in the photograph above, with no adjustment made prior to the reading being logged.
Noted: 300 mL
